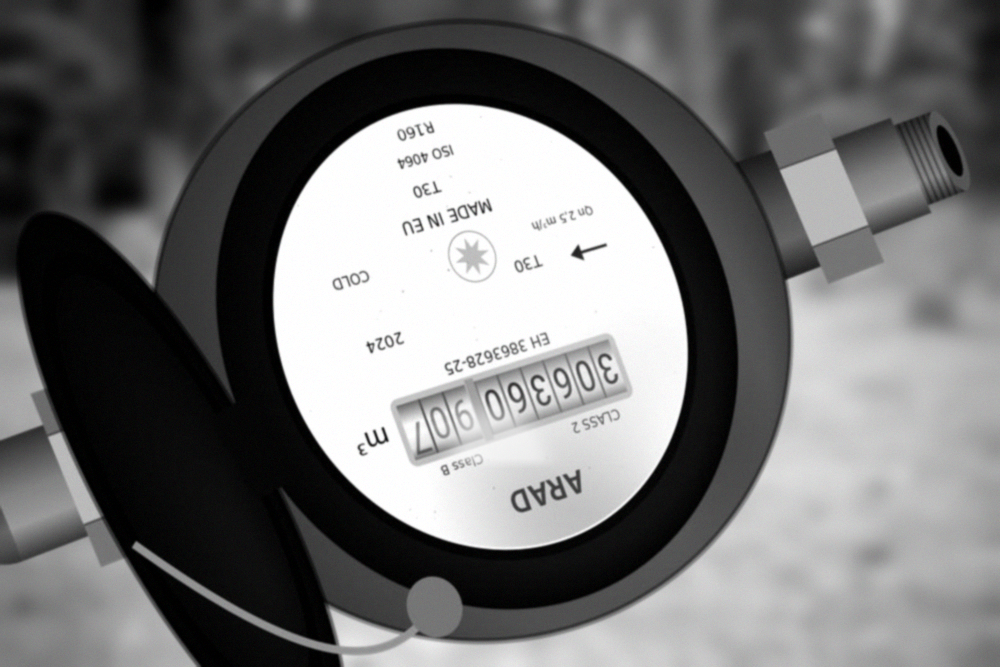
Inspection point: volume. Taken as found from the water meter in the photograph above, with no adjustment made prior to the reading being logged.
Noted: 306360.907 m³
